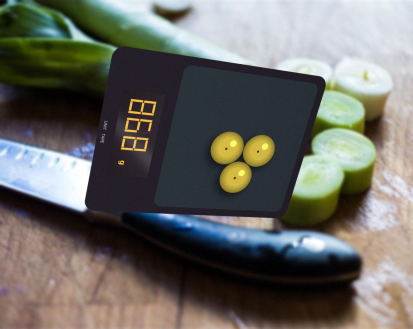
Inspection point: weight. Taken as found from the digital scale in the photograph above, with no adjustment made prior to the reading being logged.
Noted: 868 g
